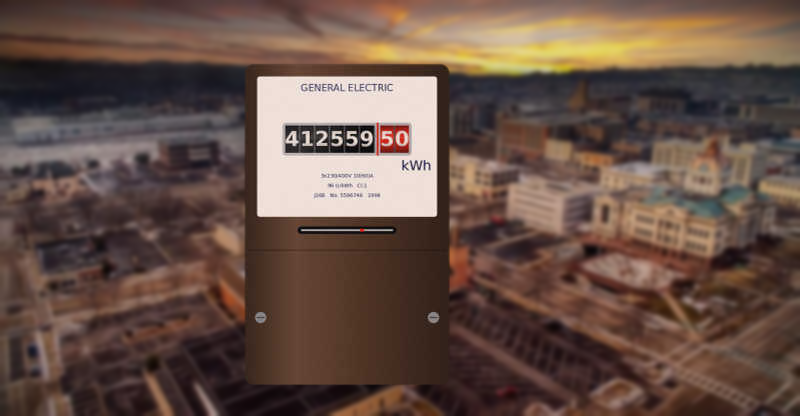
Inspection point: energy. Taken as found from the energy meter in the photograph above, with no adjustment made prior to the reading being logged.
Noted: 412559.50 kWh
